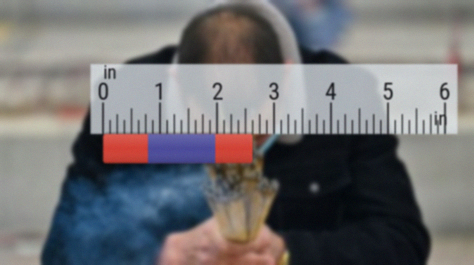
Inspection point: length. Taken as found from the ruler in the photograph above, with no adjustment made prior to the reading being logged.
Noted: 2.625 in
